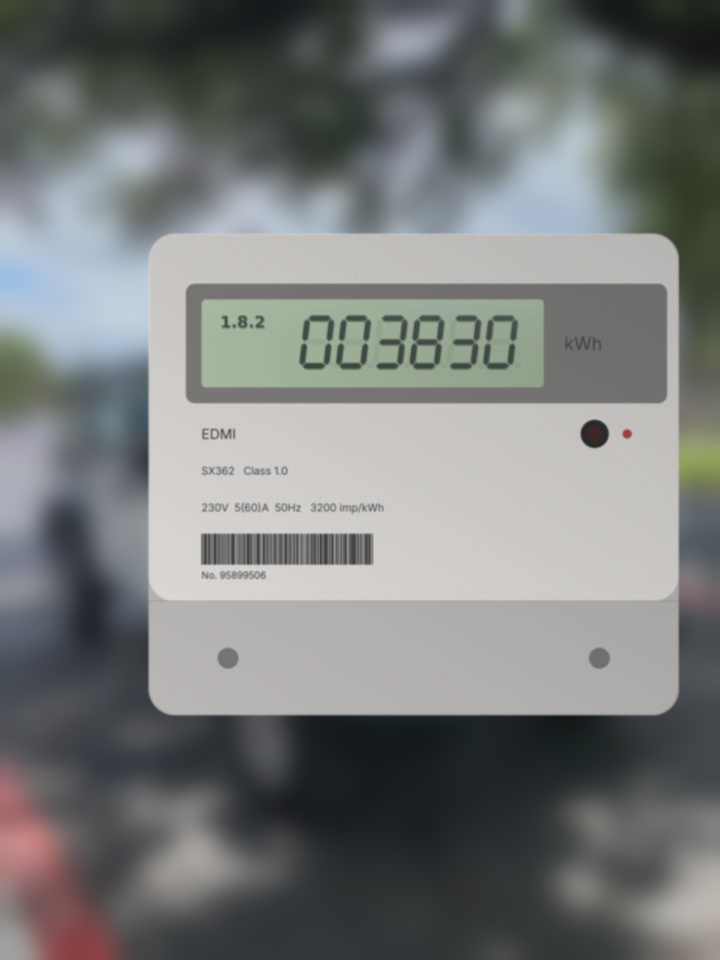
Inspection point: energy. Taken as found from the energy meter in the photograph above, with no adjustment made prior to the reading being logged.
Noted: 3830 kWh
